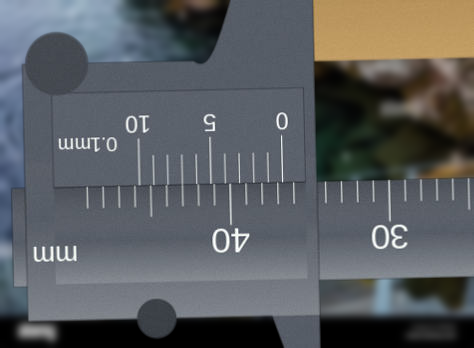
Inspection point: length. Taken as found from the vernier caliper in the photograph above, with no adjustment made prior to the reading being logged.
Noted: 36.7 mm
